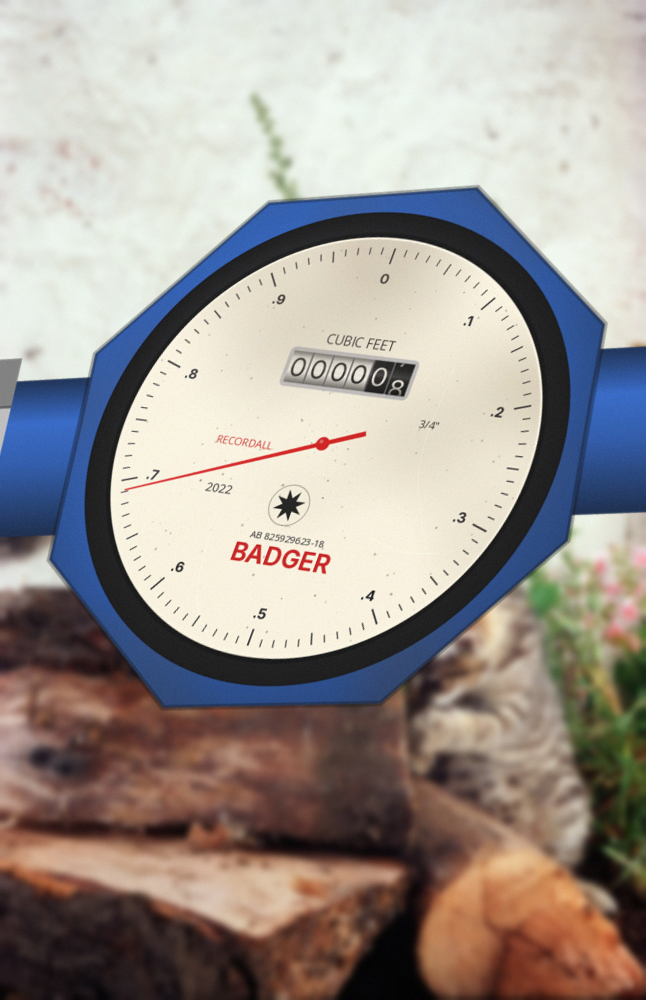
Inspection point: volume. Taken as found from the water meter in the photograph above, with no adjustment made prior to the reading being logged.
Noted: 7.69 ft³
